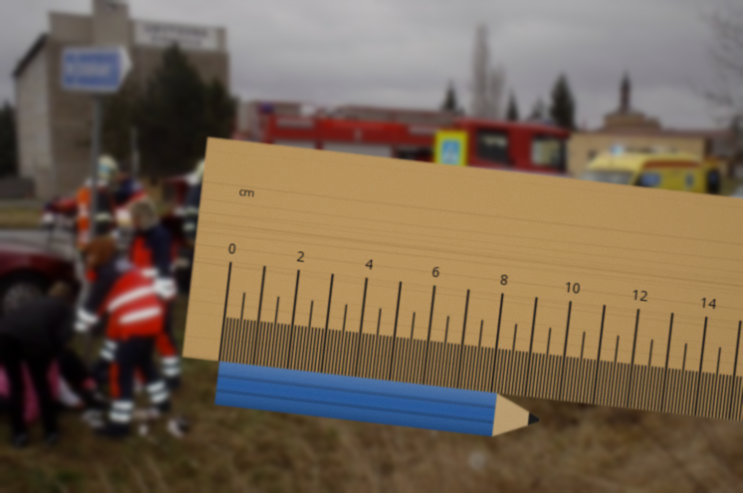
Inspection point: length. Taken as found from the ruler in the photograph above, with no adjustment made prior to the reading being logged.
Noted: 9.5 cm
